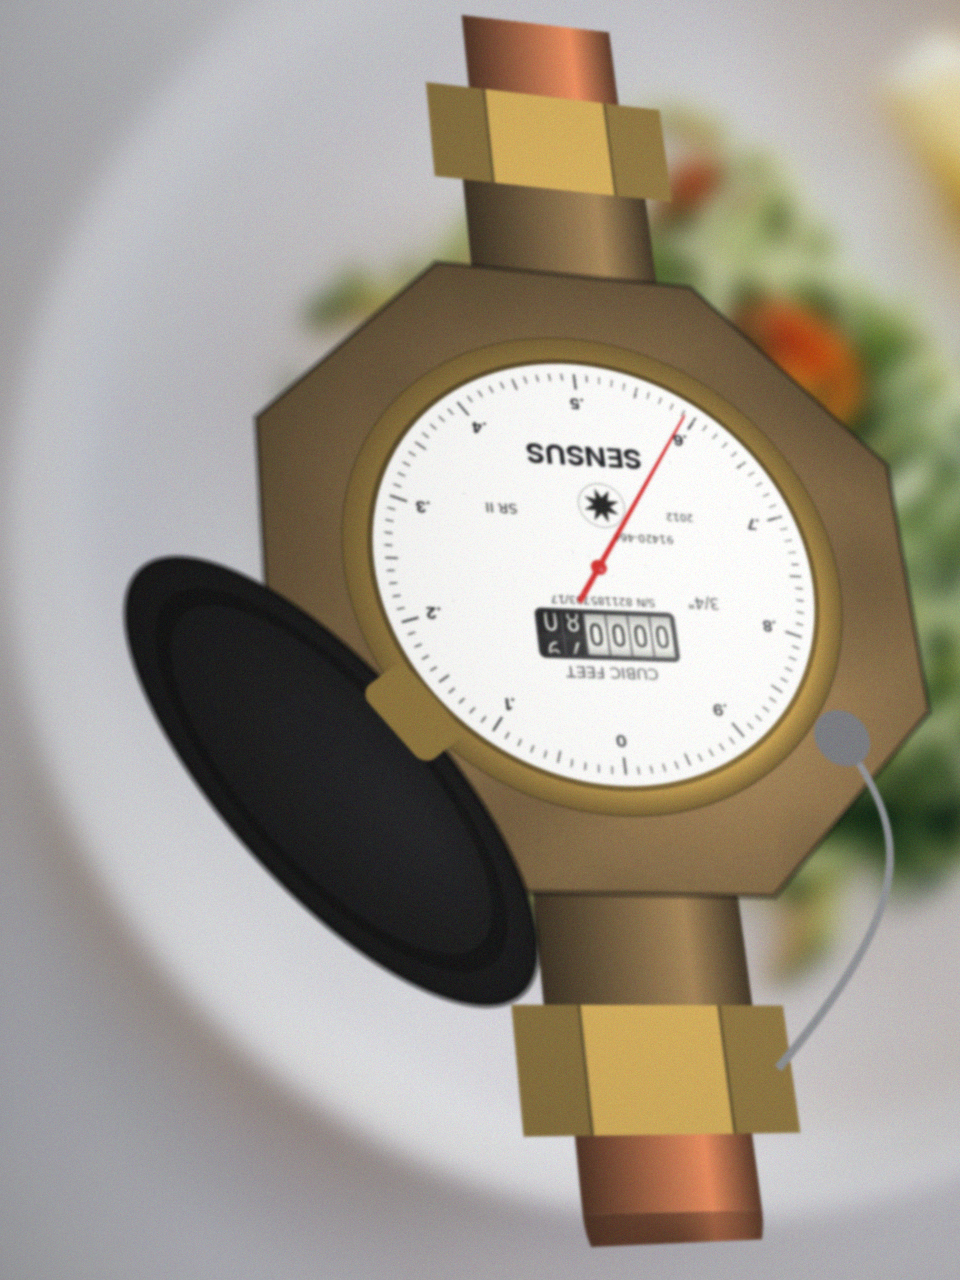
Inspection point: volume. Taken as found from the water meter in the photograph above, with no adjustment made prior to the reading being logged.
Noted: 79.59 ft³
